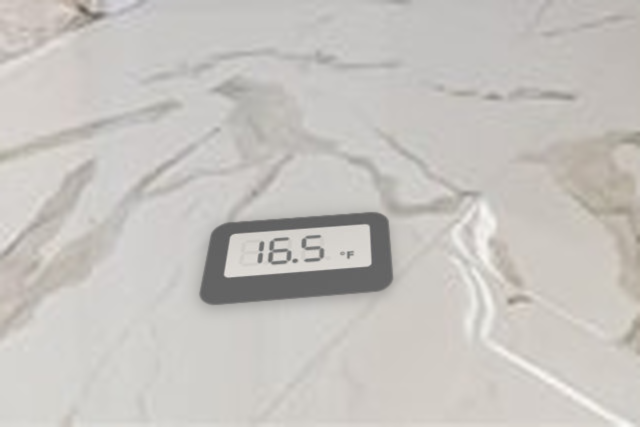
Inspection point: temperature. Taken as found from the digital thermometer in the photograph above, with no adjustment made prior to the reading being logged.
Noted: 16.5 °F
